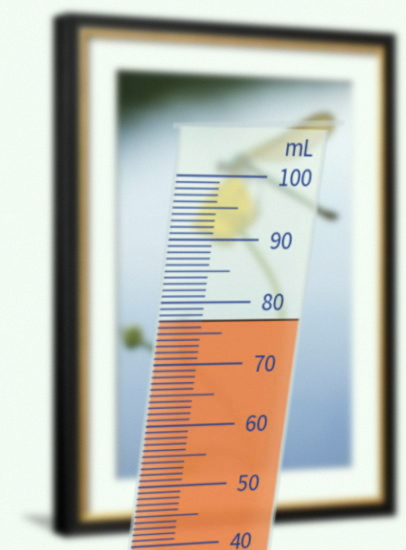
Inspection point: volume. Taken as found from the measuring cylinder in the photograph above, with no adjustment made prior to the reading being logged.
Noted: 77 mL
